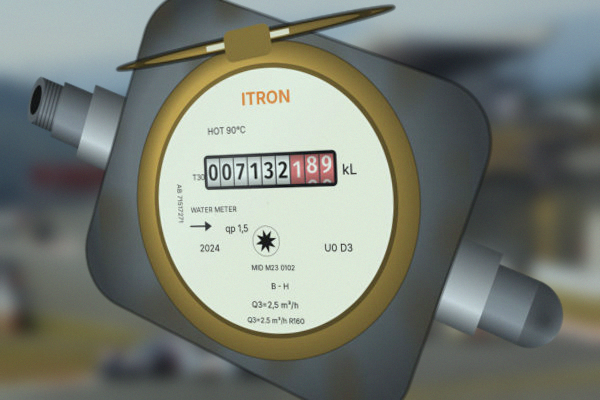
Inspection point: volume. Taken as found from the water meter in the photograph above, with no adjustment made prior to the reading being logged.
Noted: 7132.189 kL
